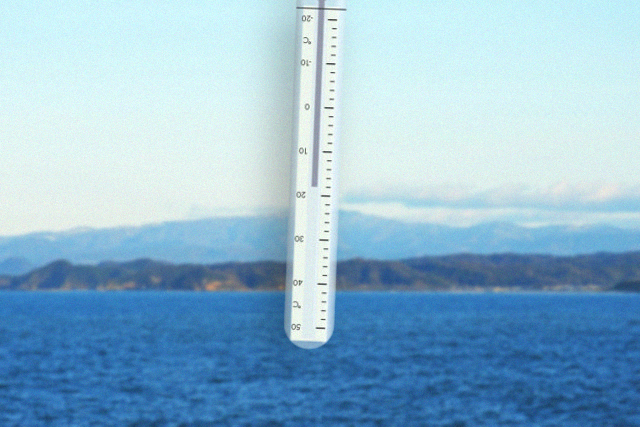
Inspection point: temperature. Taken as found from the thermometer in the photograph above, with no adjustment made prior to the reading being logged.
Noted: 18 °C
